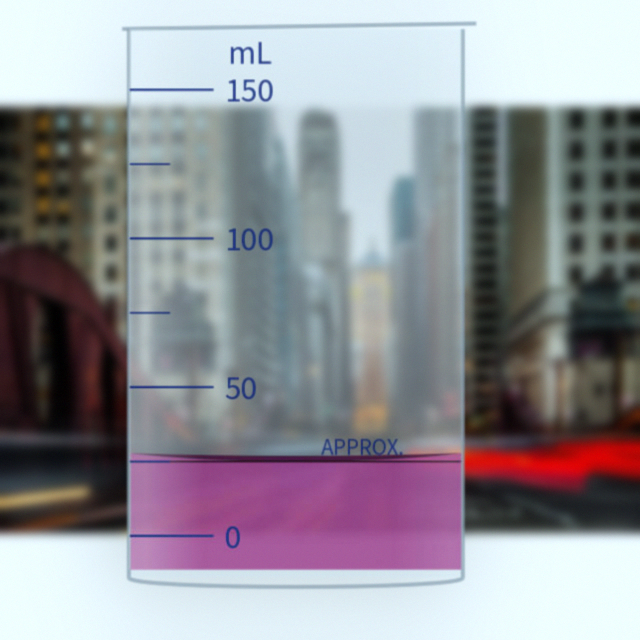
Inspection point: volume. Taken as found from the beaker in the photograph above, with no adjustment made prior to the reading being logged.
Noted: 25 mL
